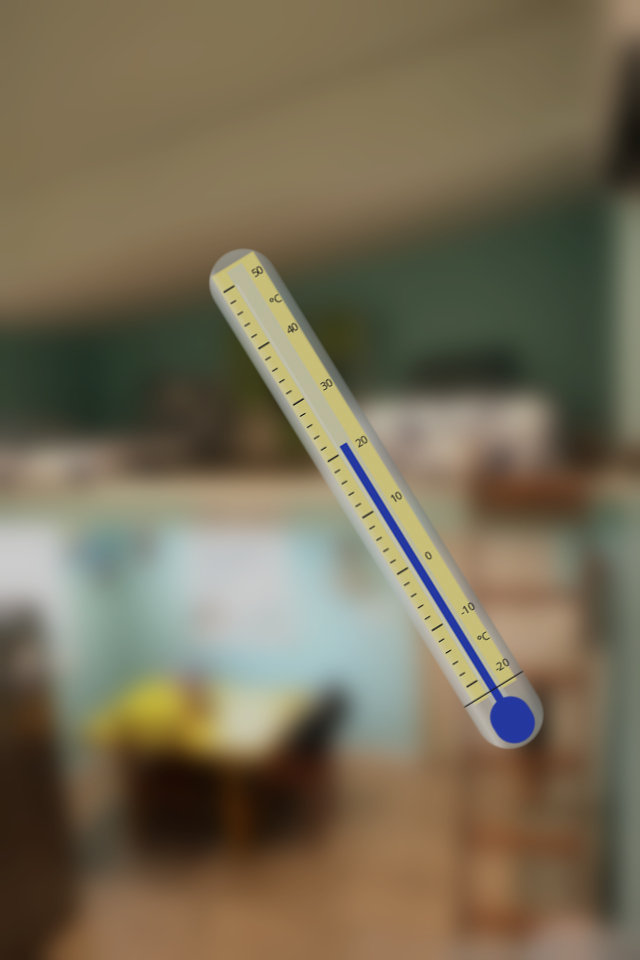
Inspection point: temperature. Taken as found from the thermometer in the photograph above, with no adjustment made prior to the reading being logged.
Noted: 21 °C
